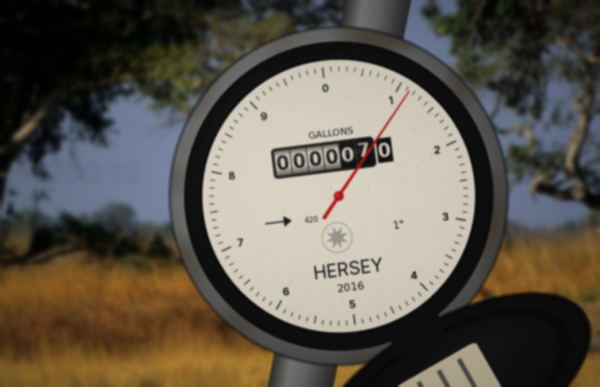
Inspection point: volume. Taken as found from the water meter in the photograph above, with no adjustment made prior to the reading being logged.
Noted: 71.1 gal
